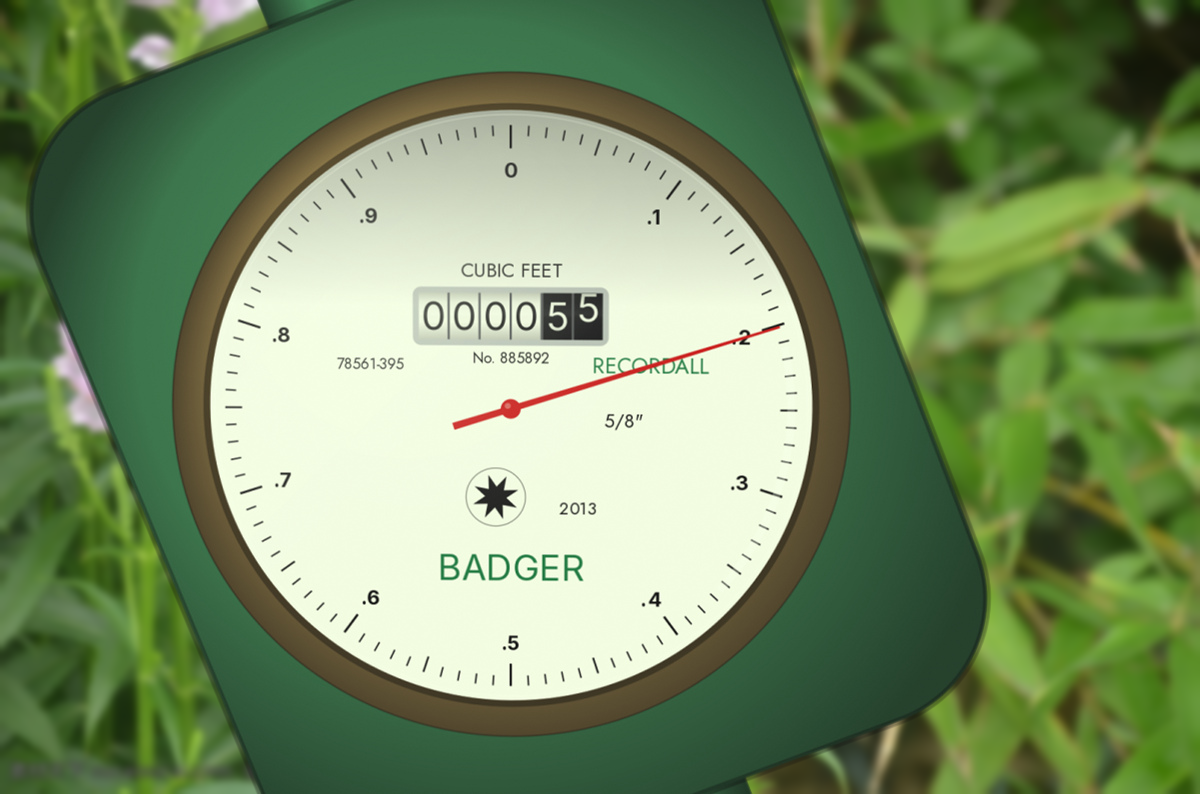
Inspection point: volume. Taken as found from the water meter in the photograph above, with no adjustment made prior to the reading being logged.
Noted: 55.20 ft³
